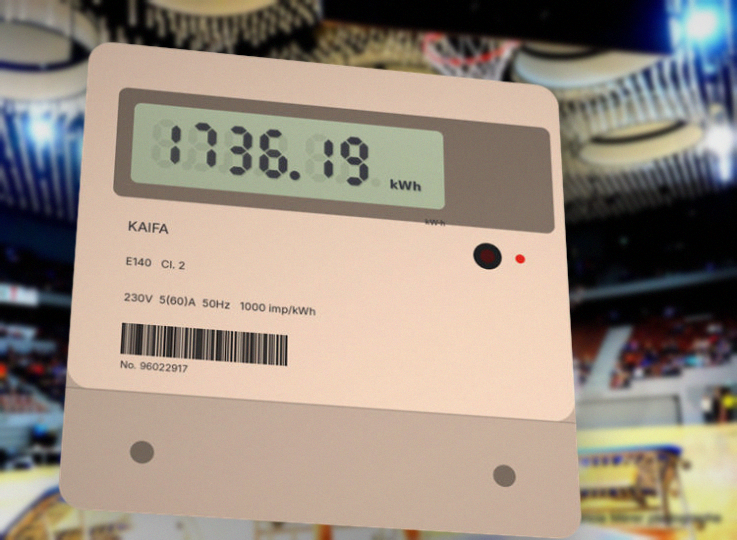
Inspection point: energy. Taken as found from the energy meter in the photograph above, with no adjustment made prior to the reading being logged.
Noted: 1736.19 kWh
